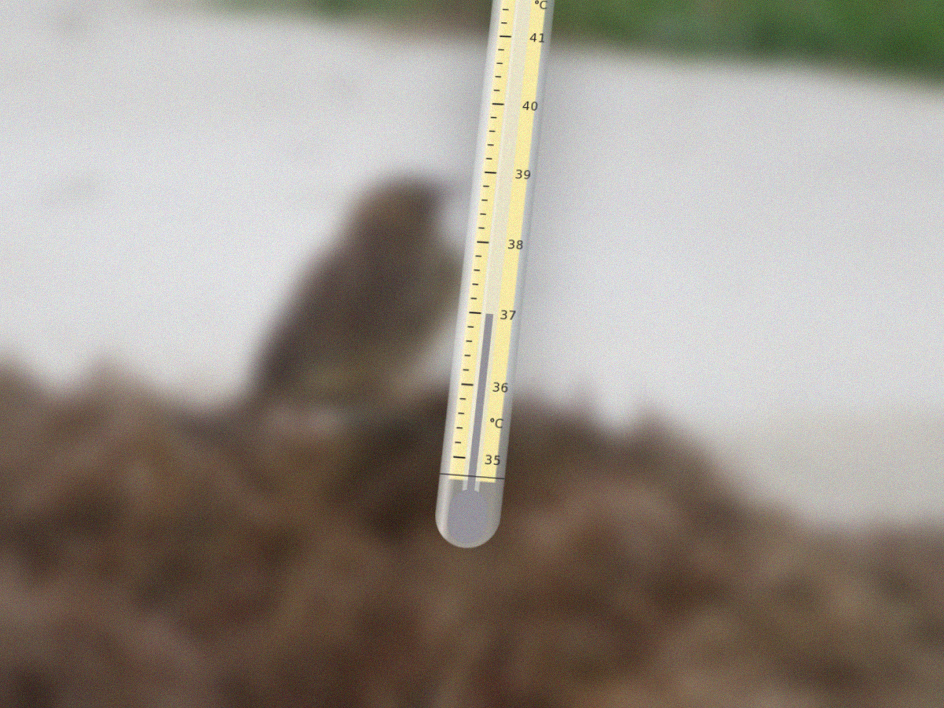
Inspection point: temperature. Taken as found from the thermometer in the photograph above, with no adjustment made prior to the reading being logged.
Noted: 37 °C
